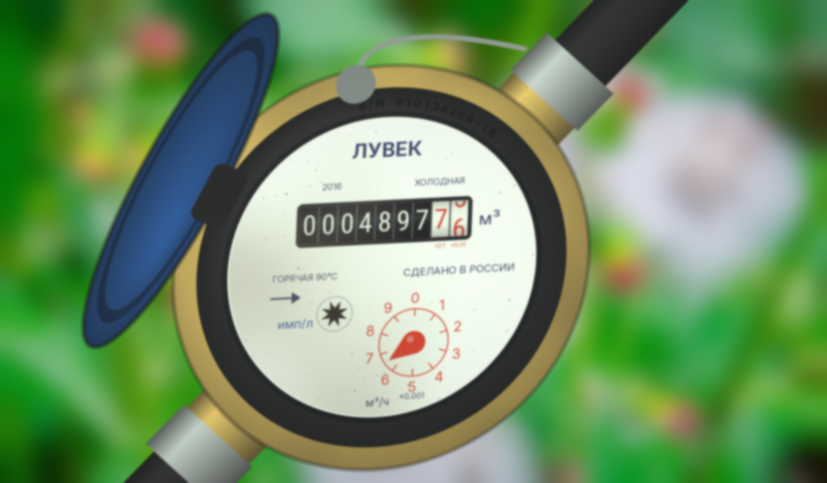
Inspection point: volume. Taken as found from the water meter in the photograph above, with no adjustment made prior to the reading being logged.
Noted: 4897.756 m³
